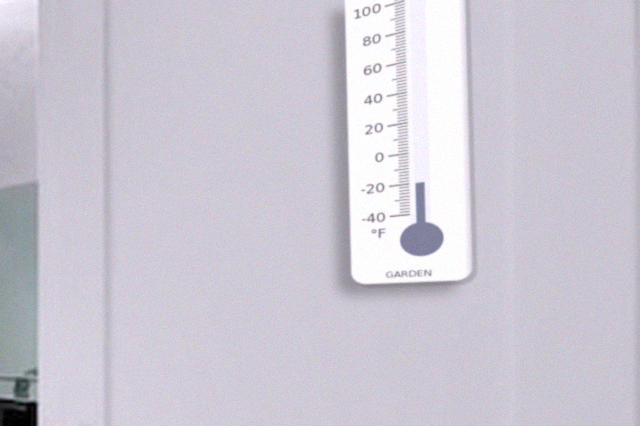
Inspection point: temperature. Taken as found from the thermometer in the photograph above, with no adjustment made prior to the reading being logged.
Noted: -20 °F
